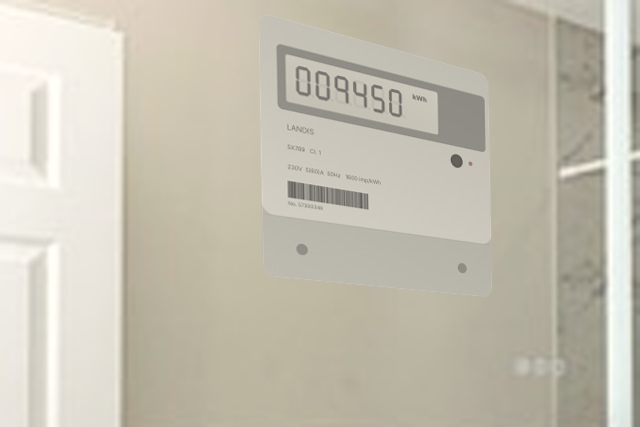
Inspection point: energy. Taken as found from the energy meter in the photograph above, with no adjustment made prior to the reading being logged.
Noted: 9450 kWh
